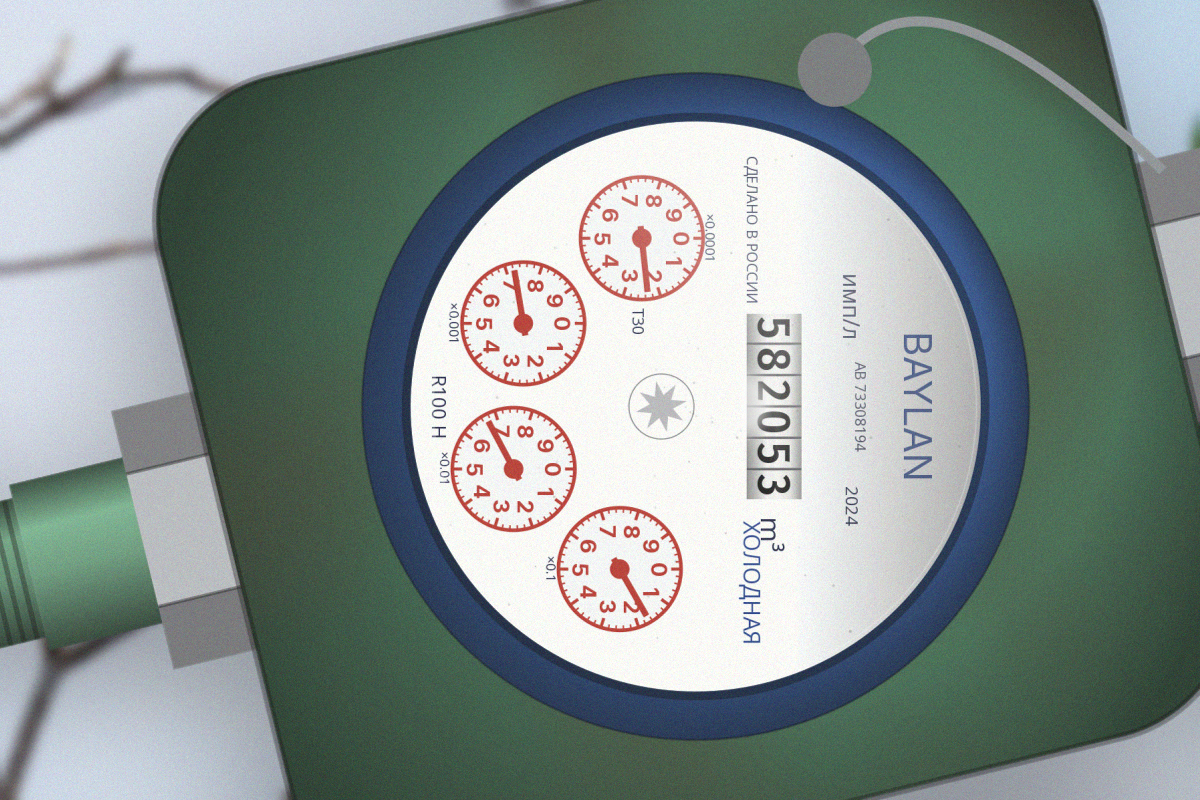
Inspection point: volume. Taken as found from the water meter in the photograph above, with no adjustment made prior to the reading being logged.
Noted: 582053.1672 m³
